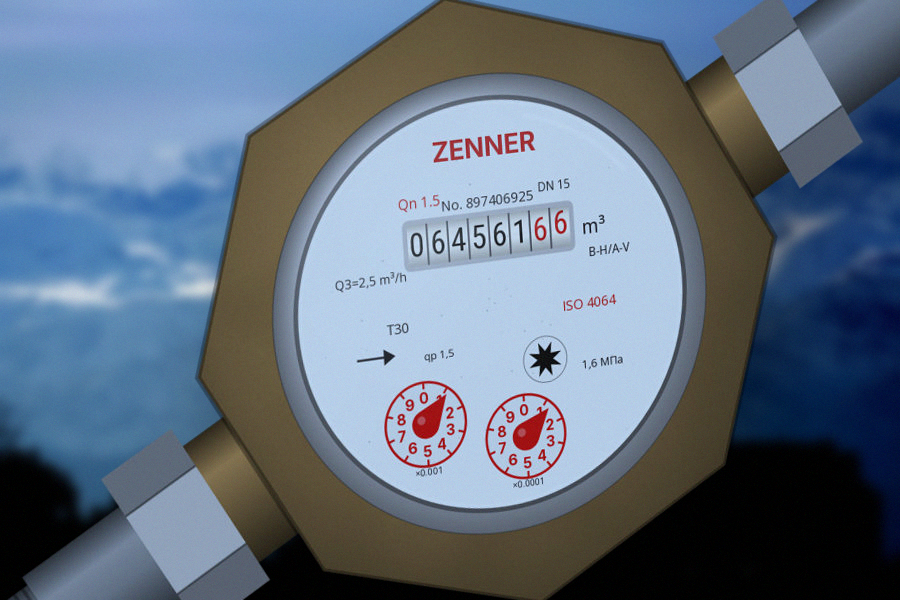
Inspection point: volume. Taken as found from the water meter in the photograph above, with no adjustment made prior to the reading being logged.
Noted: 64561.6611 m³
